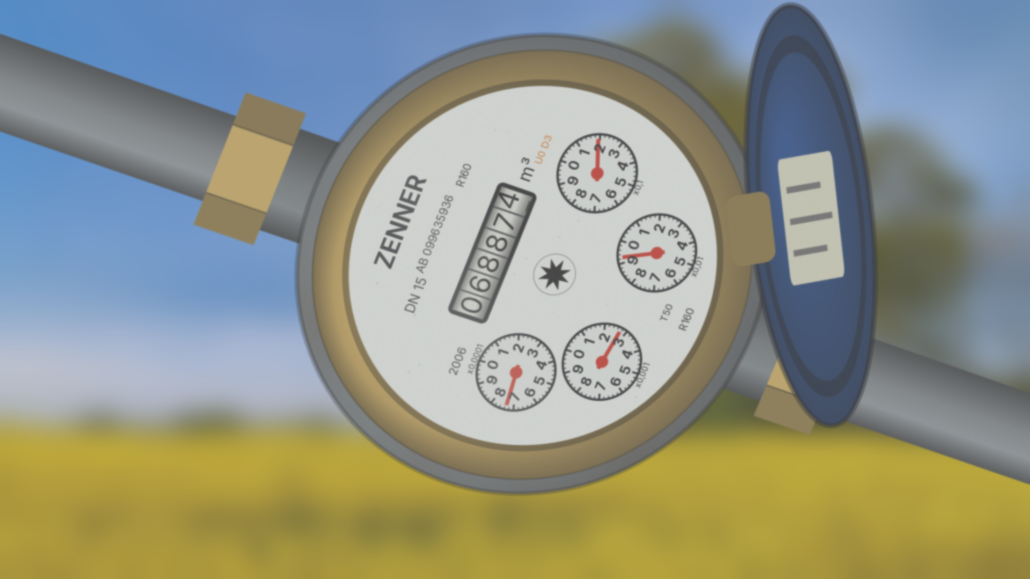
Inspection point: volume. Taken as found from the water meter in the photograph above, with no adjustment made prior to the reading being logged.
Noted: 68874.1927 m³
